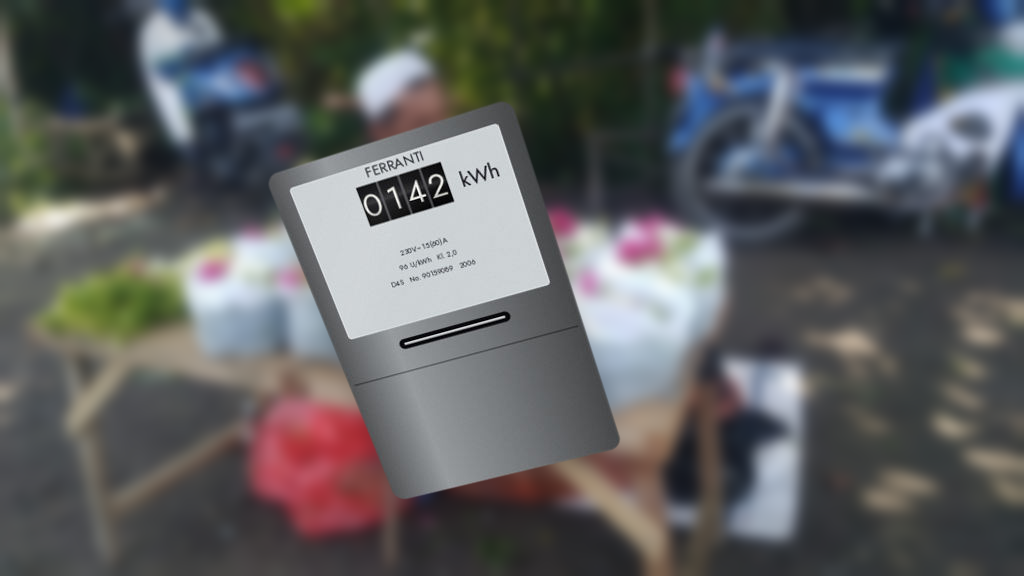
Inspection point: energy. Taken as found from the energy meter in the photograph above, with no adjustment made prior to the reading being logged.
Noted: 142 kWh
